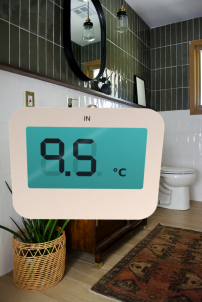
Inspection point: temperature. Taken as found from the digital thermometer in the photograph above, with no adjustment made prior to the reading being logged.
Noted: 9.5 °C
